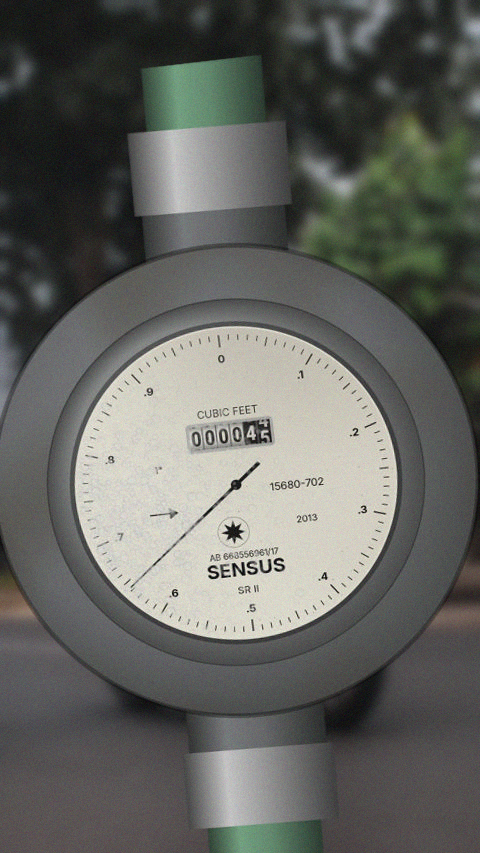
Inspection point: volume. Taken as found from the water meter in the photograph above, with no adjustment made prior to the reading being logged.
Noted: 44.64 ft³
